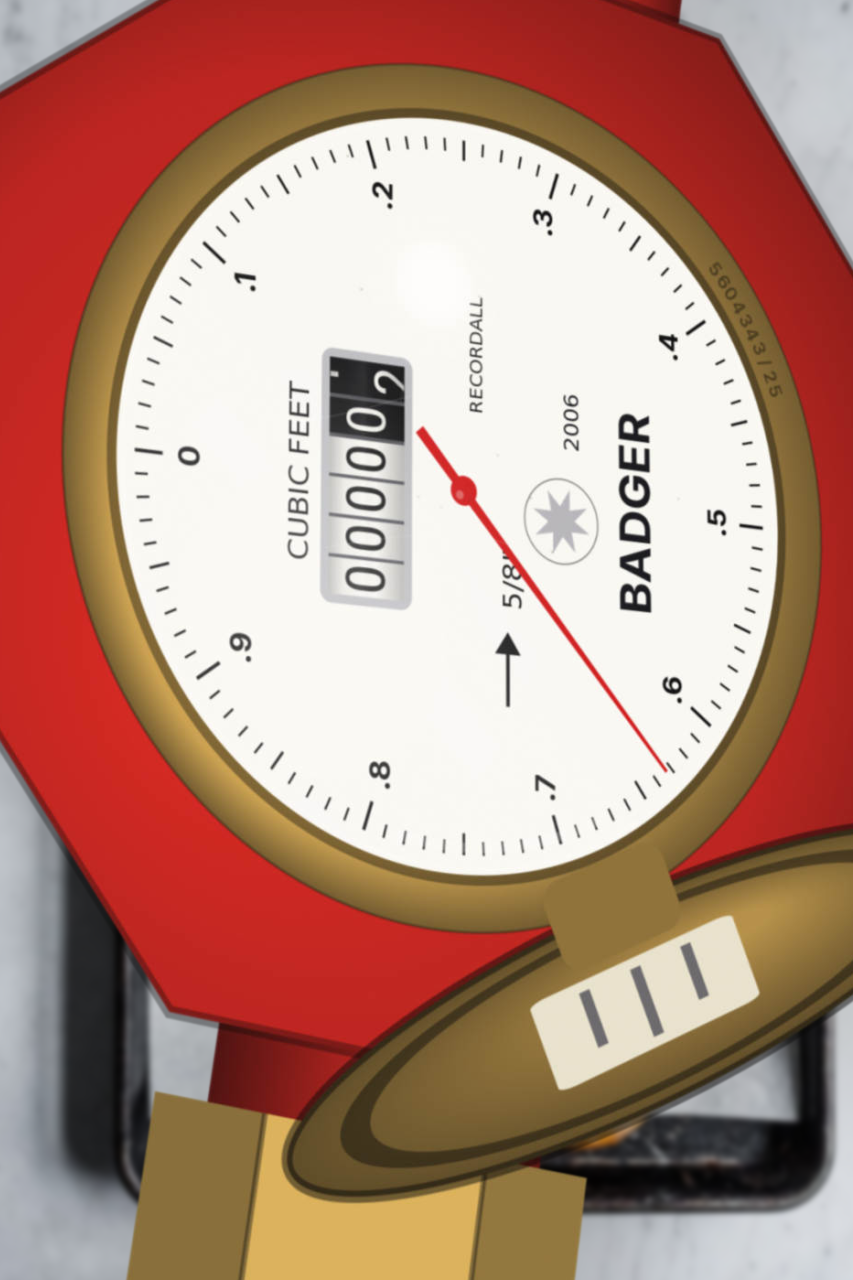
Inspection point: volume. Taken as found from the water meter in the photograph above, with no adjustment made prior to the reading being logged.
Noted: 1.63 ft³
